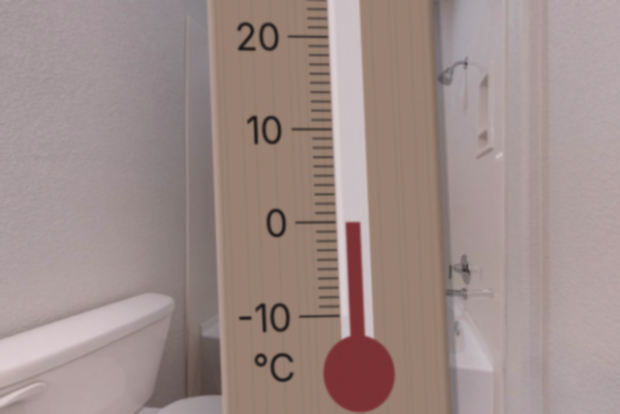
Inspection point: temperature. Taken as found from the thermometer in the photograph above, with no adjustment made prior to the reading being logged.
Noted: 0 °C
